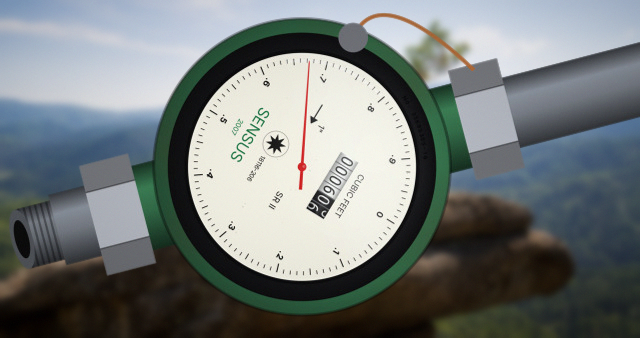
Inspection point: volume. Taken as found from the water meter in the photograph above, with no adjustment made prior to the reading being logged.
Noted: 605.67 ft³
